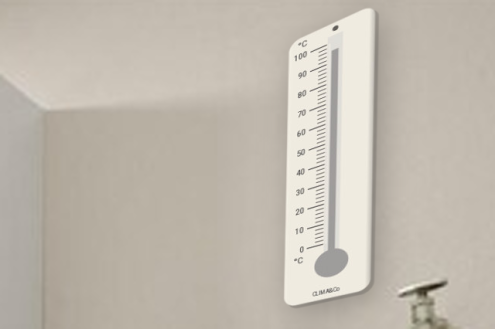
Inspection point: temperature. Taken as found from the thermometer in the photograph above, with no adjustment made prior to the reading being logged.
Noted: 96 °C
